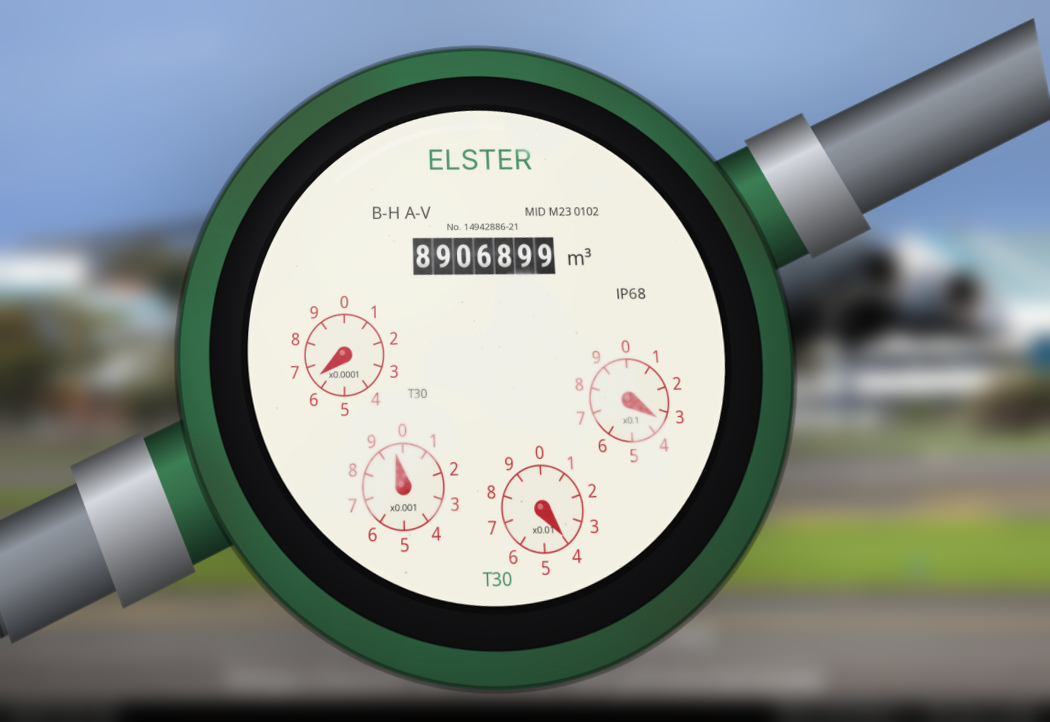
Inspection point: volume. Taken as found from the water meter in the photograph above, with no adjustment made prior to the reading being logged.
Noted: 8906899.3396 m³
